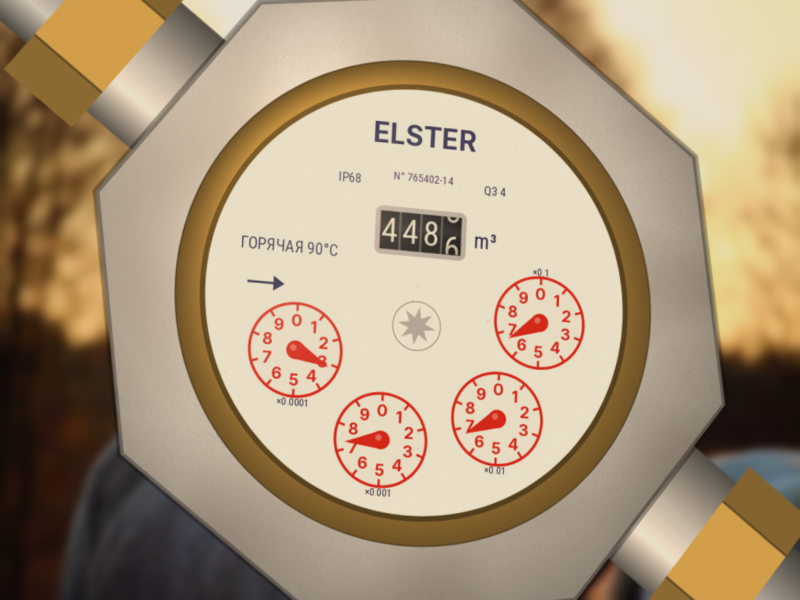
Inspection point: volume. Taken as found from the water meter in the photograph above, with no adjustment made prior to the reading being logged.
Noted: 4485.6673 m³
